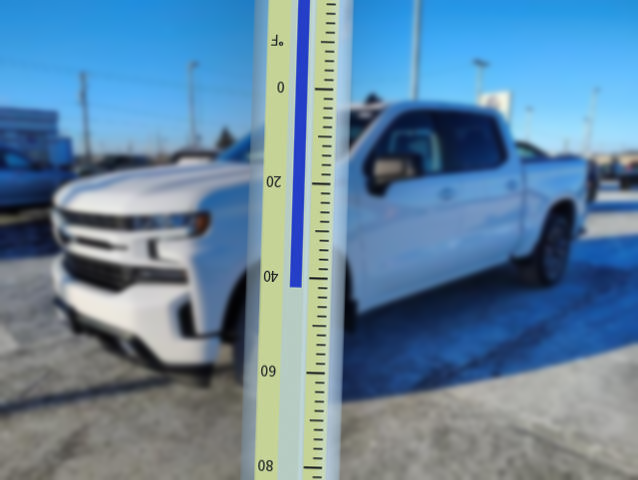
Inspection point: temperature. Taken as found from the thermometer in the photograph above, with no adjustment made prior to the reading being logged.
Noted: 42 °F
